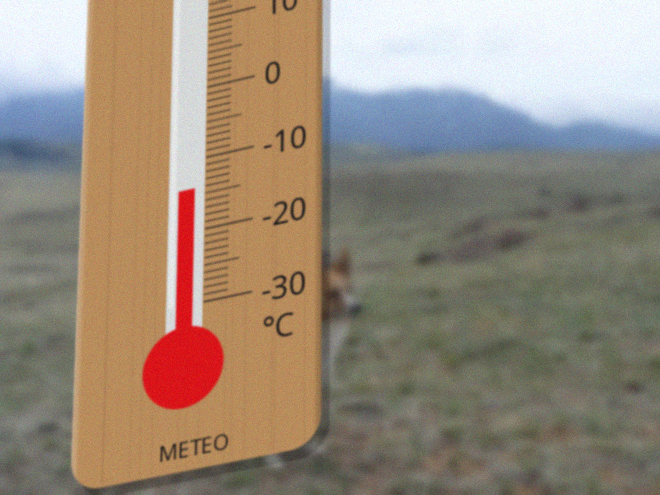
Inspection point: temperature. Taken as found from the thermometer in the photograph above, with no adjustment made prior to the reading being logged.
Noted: -14 °C
